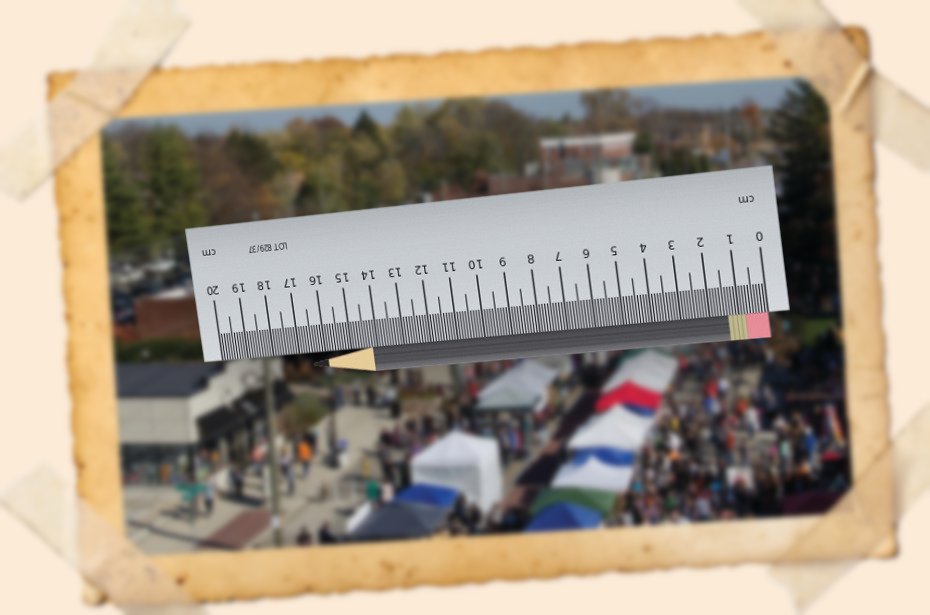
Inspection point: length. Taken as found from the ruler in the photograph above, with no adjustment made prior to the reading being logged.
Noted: 16.5 cm
